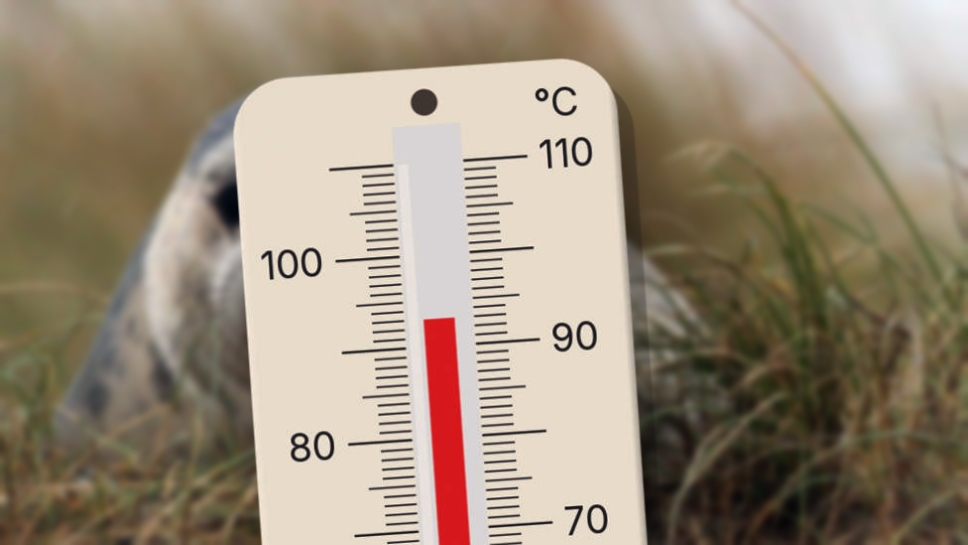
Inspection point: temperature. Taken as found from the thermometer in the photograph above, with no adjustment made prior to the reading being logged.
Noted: 93 °C
